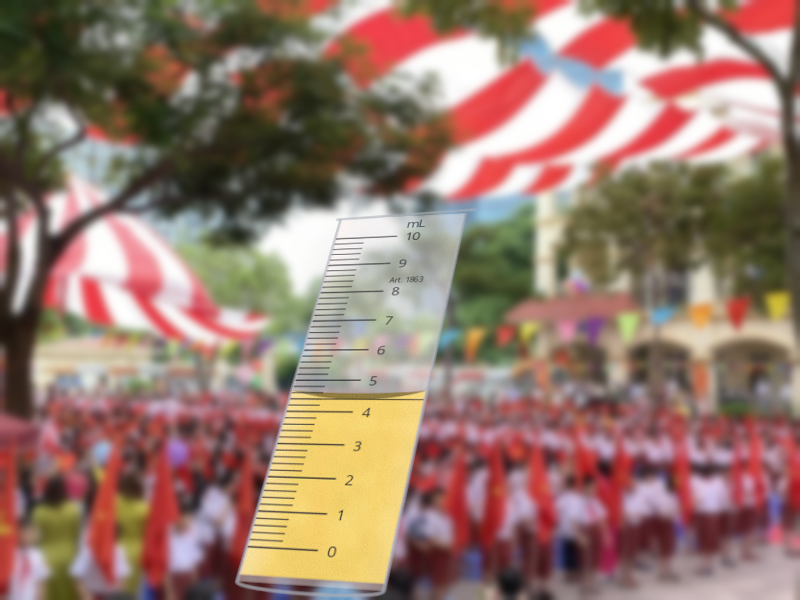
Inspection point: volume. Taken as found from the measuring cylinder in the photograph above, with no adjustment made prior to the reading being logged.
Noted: 4.4 mL
